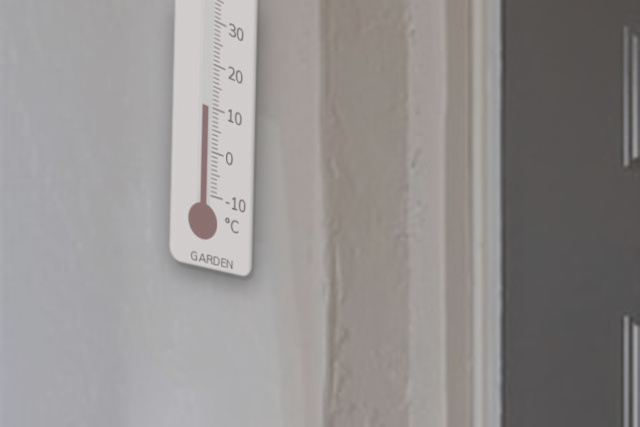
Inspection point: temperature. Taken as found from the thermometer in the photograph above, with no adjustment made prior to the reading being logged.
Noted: 10 °C
